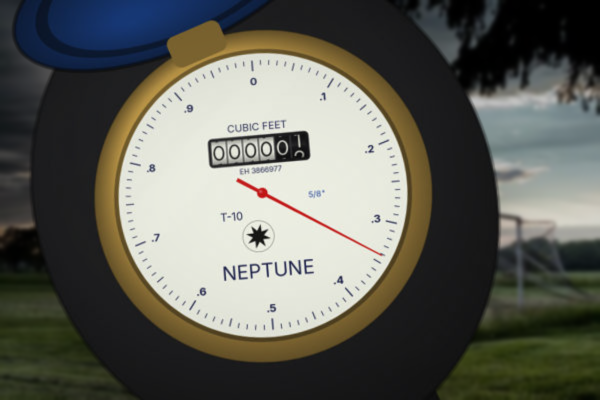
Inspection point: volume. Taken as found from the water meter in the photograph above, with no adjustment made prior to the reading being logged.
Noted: 1.34 ft³
